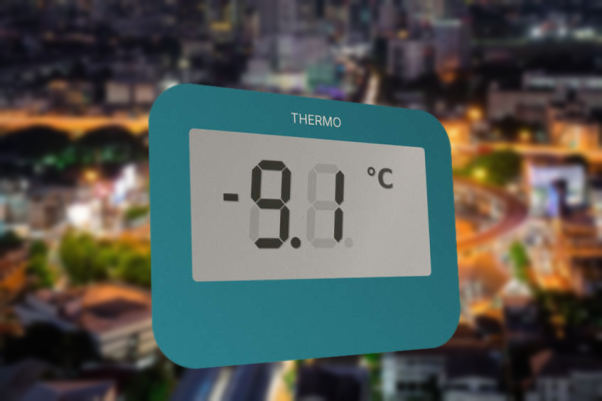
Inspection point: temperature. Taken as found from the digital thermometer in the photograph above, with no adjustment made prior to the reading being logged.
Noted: -9.1 °C
